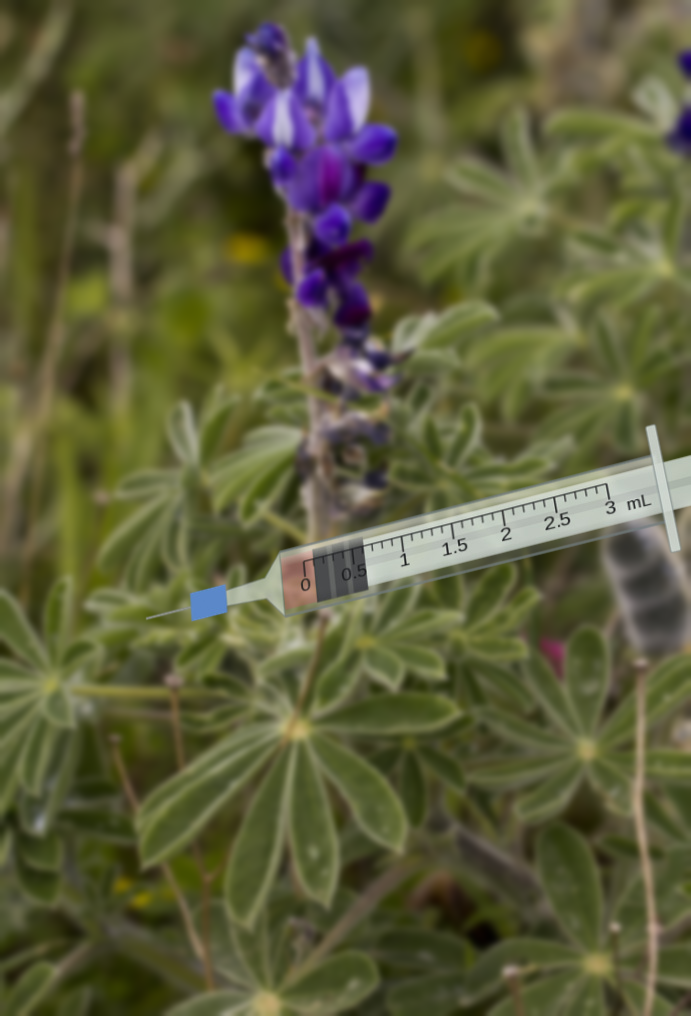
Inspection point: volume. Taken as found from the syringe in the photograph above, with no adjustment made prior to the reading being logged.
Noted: 0.1 mL
